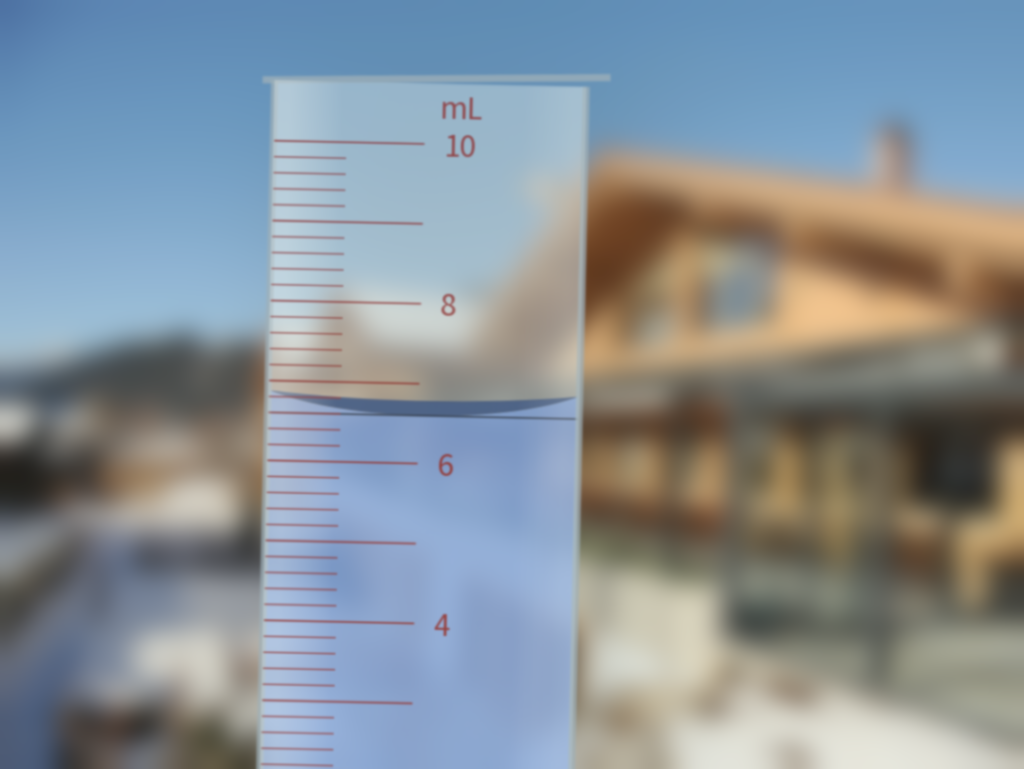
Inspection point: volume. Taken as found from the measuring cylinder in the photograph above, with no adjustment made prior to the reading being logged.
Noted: 6.6 mL
